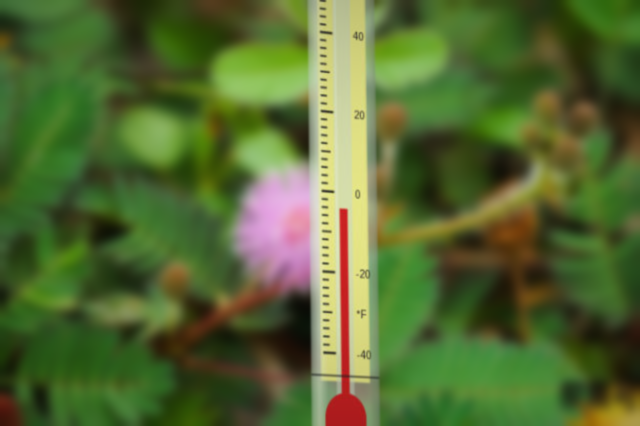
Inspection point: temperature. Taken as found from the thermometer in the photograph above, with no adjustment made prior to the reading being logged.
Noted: -4 °F
